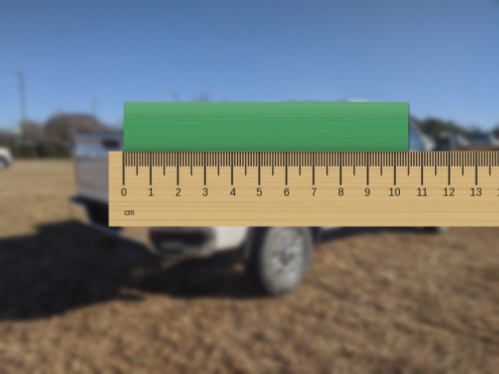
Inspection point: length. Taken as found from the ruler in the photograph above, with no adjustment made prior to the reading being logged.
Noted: 10.5 cm
